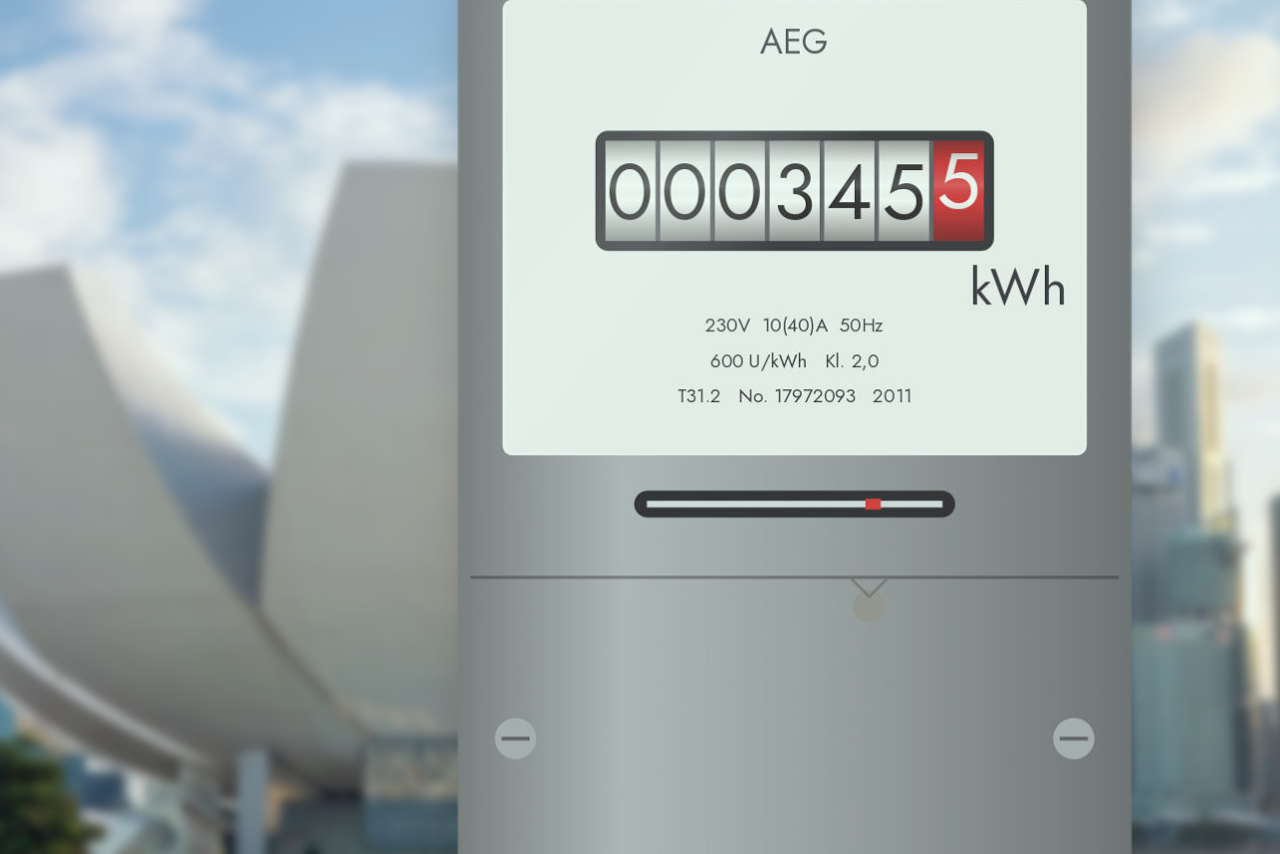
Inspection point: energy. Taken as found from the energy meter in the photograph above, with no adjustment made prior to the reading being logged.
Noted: 345.5 kWh
